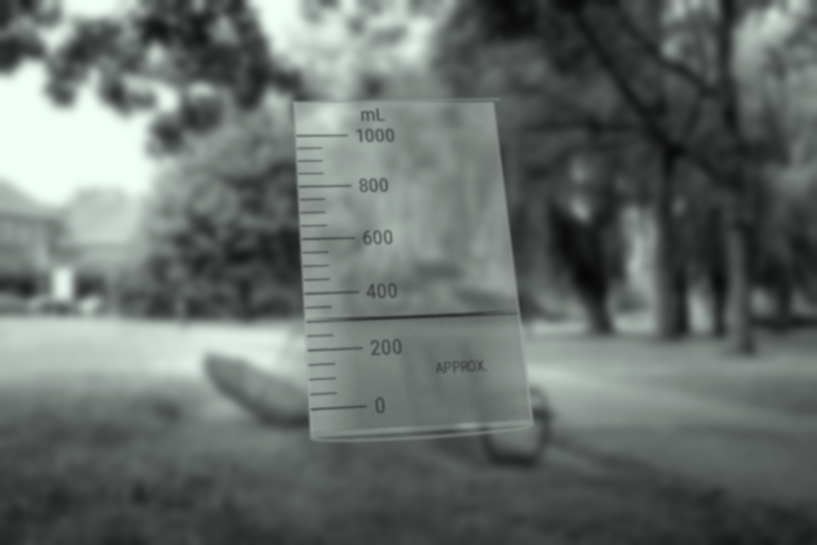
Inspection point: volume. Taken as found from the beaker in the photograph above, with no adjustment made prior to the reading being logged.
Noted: 300 mL
